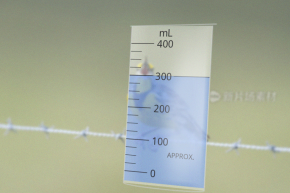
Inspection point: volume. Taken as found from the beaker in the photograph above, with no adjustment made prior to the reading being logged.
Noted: 300 mL
